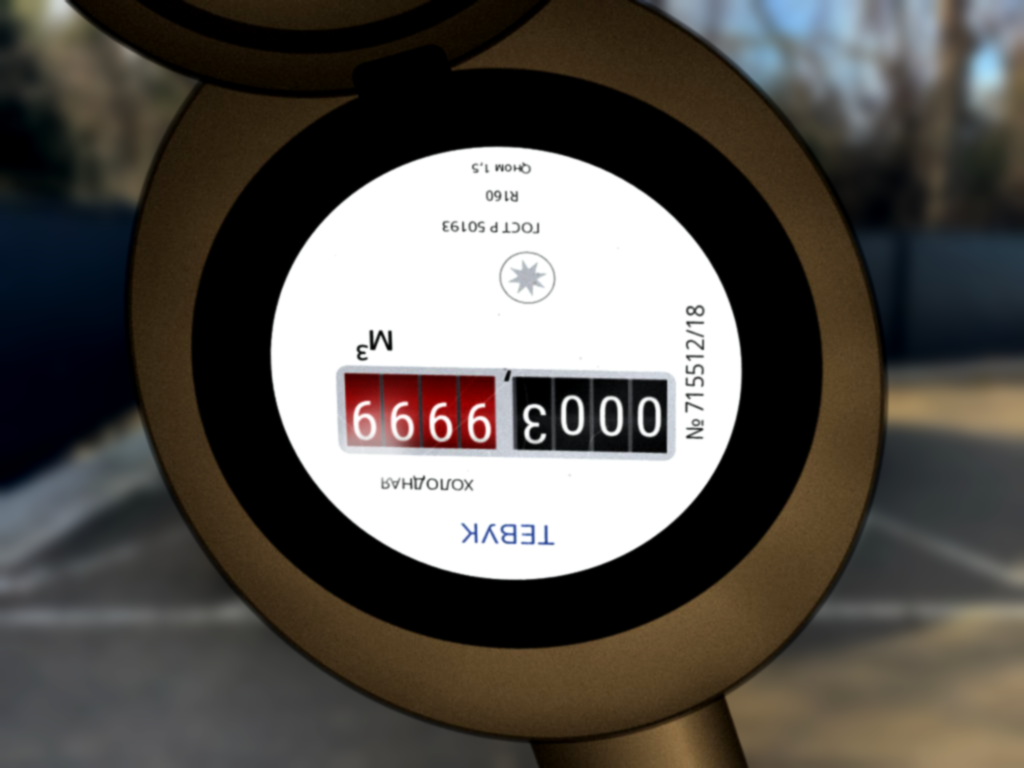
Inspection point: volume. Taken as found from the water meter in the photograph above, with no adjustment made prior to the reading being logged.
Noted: 3.9999 m³
